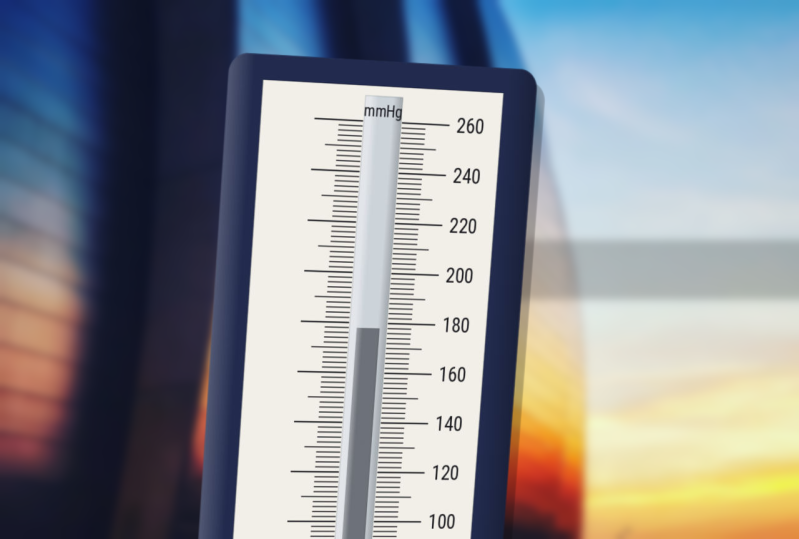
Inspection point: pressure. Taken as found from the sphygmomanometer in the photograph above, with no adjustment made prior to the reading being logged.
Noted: 178 mmHg
